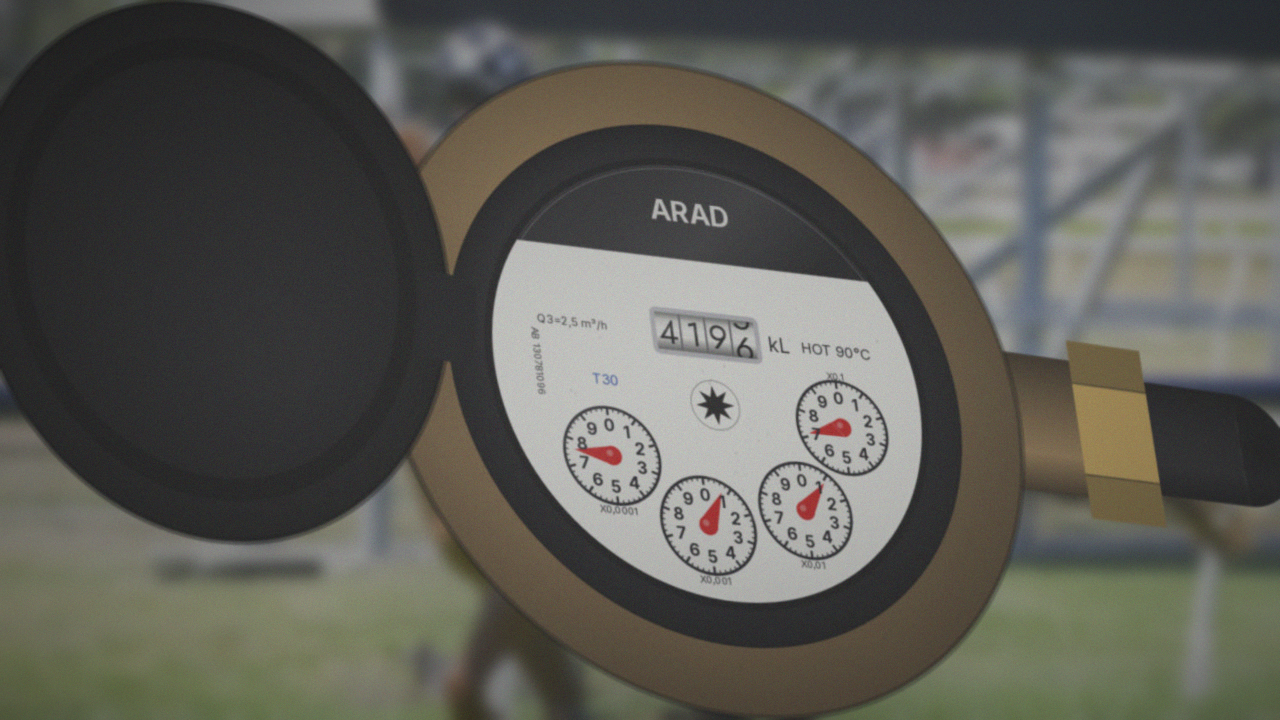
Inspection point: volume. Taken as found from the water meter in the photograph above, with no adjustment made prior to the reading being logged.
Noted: 4195.7107 kL
